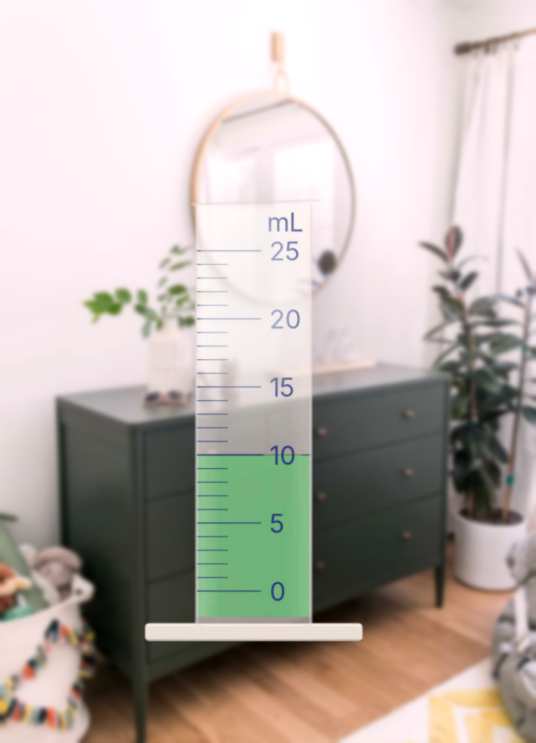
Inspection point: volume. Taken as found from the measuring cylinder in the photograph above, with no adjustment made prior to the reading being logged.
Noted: 10 mL
